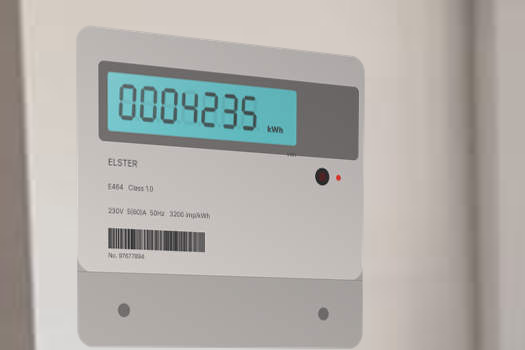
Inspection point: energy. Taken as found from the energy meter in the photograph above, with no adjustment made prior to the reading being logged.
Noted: 4235 kWh
